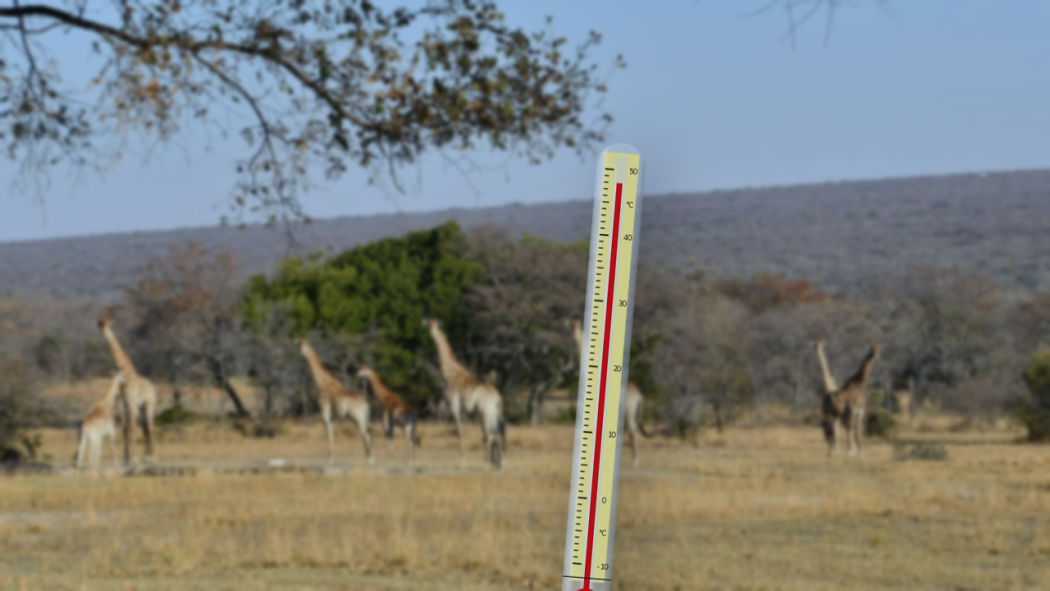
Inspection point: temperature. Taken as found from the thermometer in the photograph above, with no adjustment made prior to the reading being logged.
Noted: 48 °C
